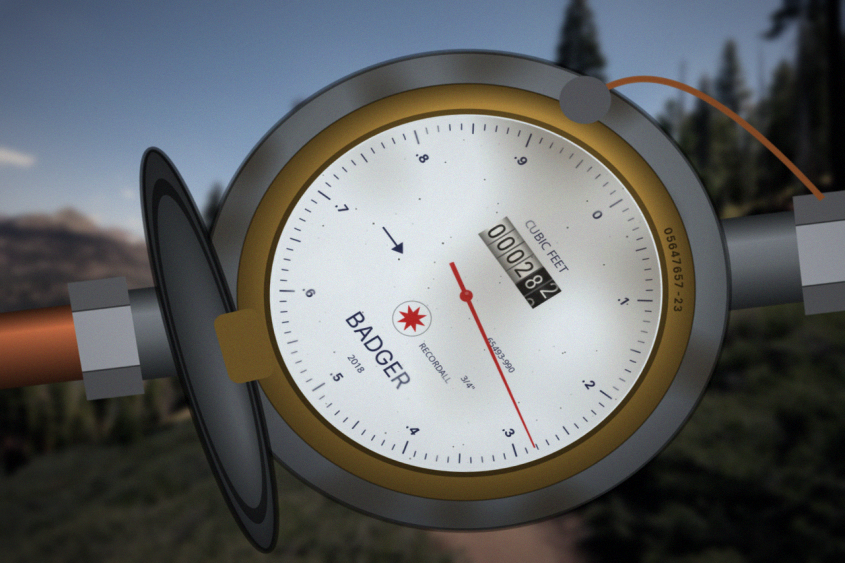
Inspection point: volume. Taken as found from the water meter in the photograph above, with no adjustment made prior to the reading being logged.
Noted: 282.28 ft³
